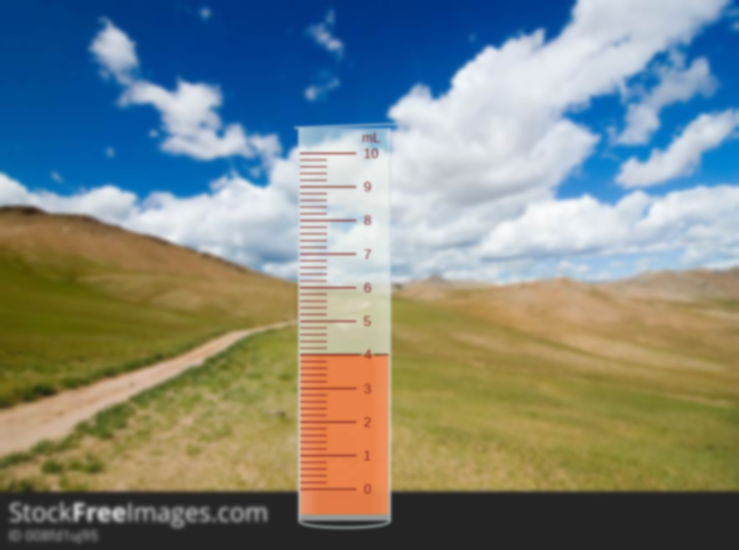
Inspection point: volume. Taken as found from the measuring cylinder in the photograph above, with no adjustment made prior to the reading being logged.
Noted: 4 mL
